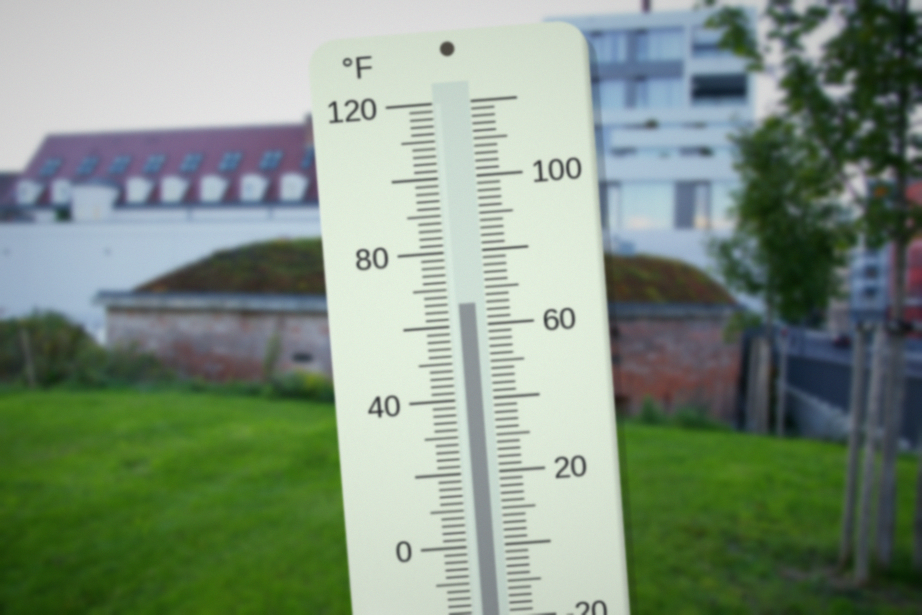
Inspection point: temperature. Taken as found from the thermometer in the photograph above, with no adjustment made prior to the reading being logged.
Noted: 66 °F
